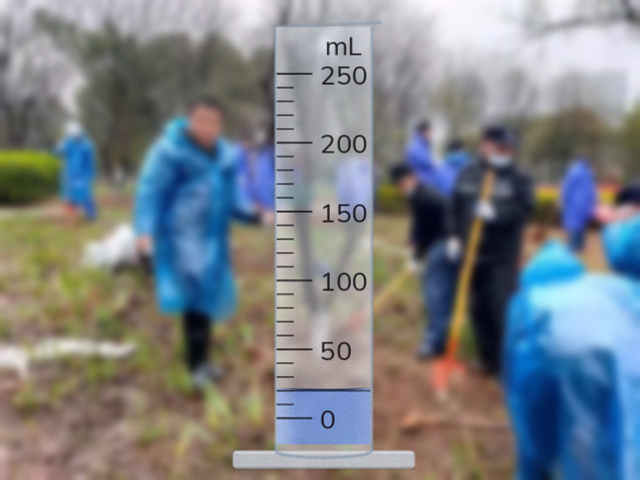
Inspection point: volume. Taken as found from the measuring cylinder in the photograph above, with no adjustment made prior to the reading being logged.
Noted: 20 mL
